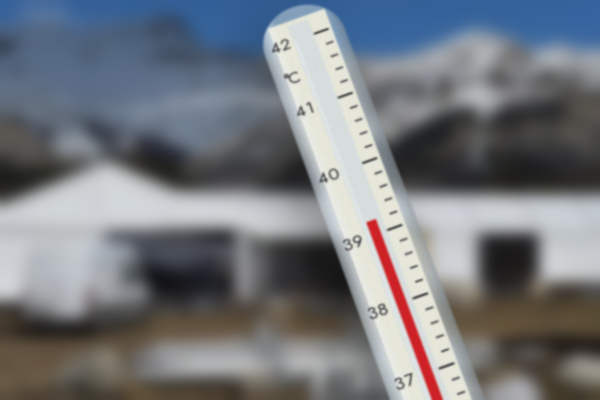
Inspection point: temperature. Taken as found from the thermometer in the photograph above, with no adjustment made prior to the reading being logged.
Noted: 39.2 °C
